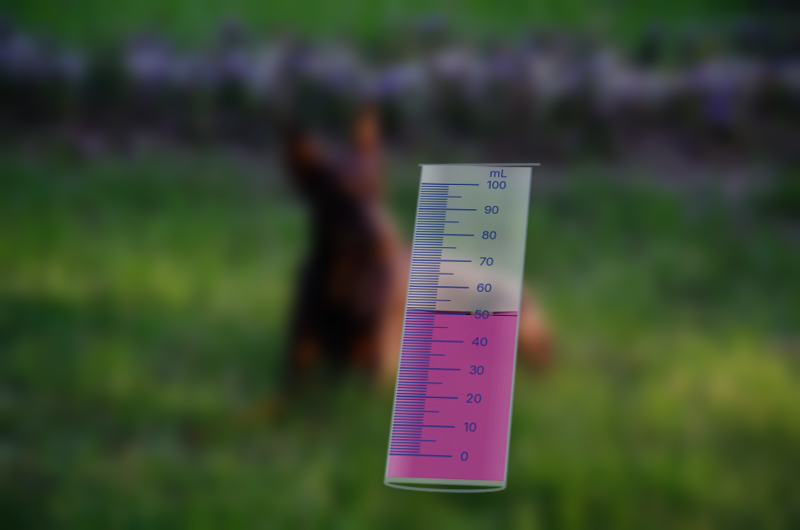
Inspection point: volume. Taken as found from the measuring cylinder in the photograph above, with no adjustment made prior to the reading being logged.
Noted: 50 mL
